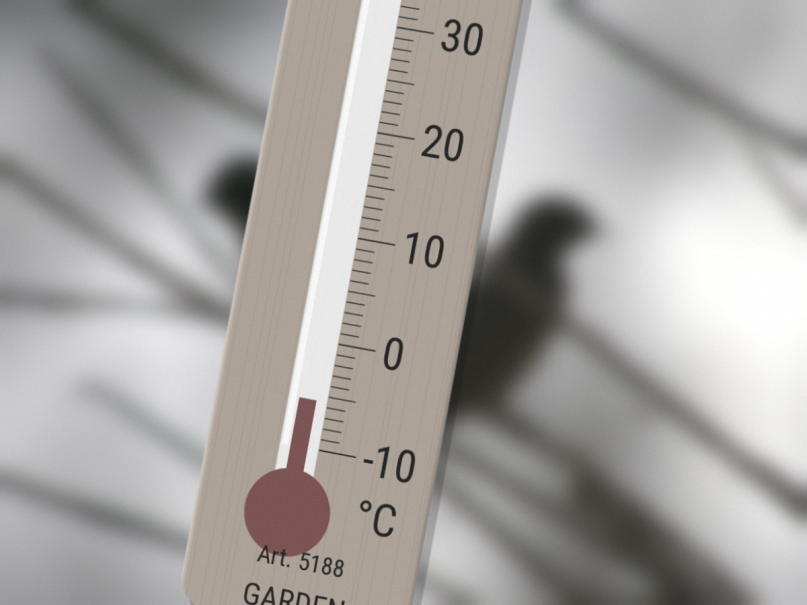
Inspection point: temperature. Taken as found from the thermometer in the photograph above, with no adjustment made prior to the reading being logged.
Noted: -5.5 °C
